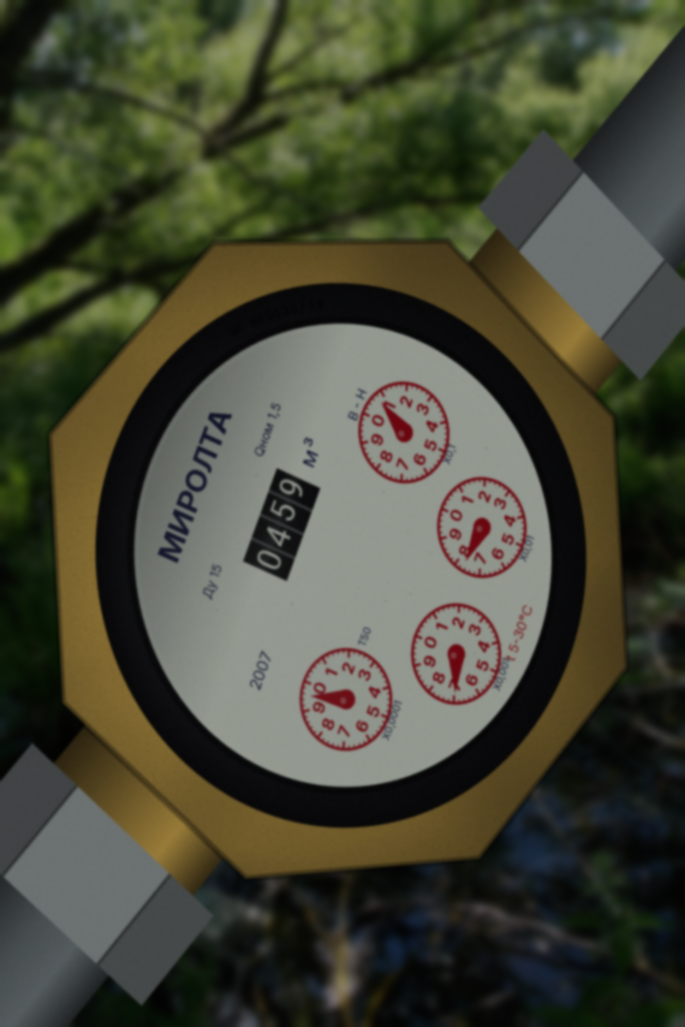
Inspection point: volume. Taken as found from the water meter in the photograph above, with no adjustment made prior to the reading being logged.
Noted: 459.0769 m³
